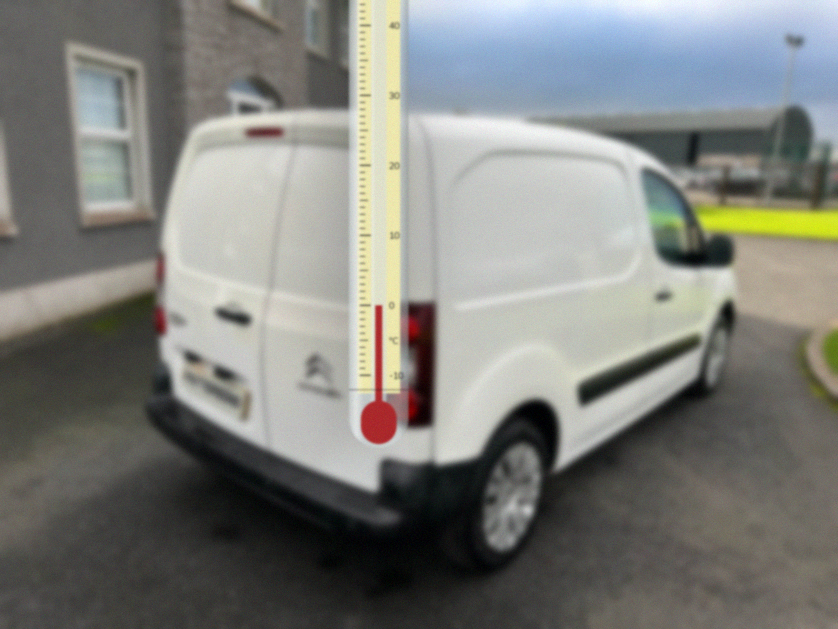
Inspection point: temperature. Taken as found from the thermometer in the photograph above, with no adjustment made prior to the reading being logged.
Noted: 0 °C
